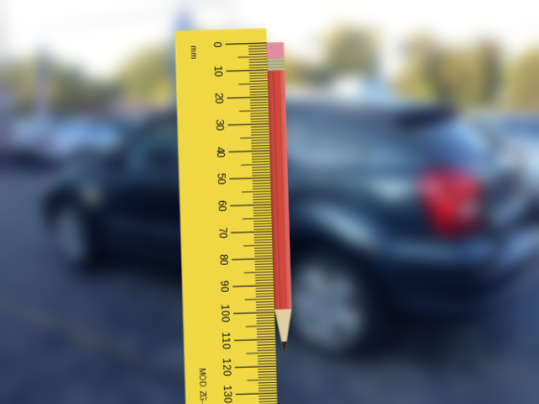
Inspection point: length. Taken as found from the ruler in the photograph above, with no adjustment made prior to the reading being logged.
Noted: 115 mm
